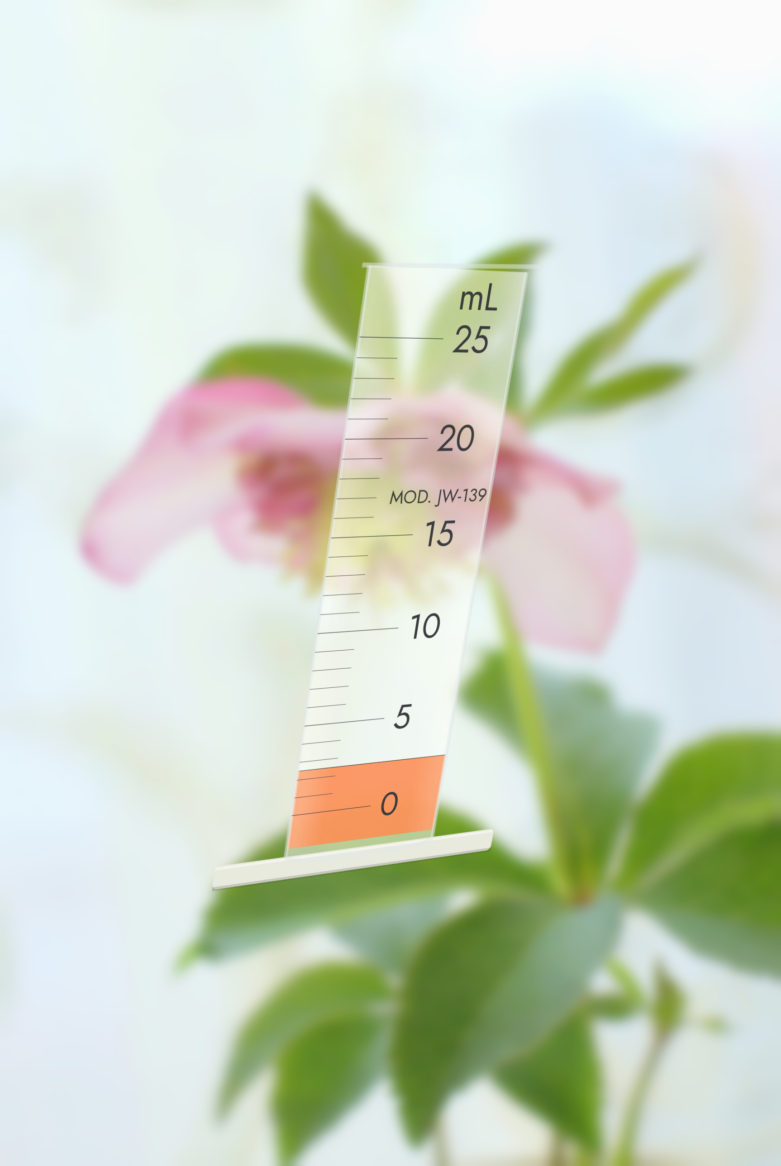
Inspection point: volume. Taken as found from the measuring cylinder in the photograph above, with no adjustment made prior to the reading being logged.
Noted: 2.5 mL
